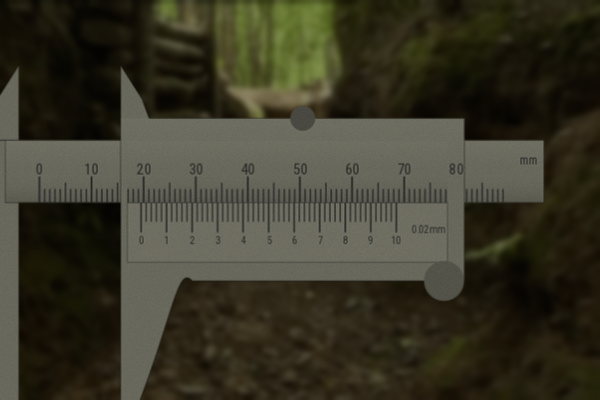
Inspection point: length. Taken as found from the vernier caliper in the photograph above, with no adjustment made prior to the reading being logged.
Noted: 19.5 mm
